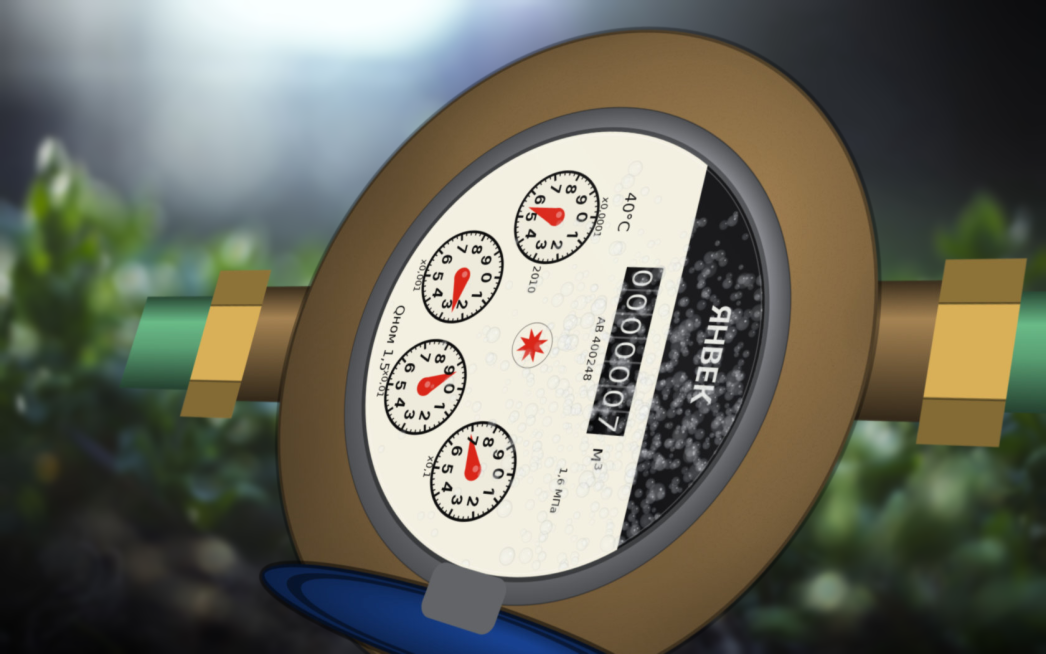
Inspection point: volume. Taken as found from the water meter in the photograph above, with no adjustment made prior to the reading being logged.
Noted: 7.6925 m³
